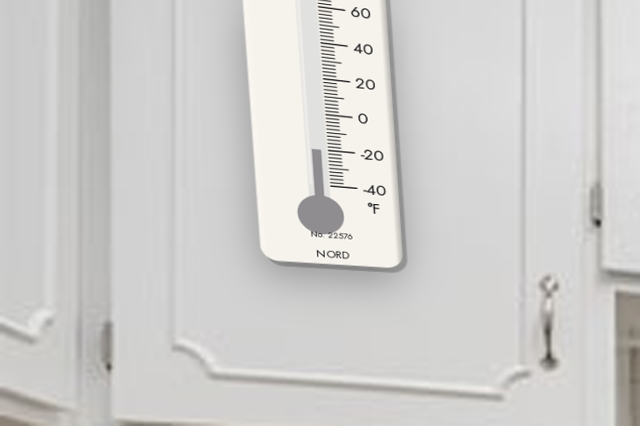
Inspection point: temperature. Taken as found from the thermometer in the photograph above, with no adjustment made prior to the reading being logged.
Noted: -20 °F
